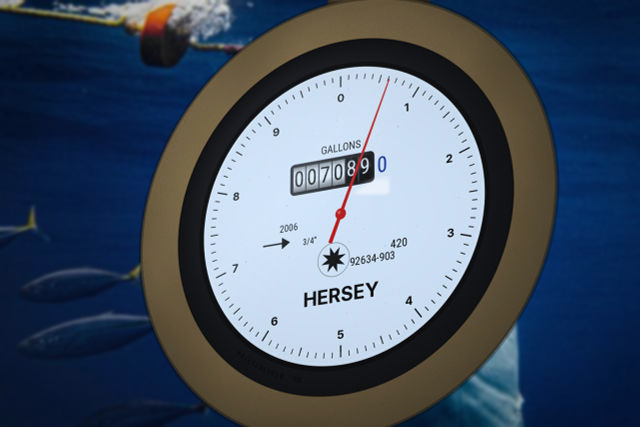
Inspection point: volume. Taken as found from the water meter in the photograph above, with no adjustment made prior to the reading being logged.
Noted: 70890.6 gal
